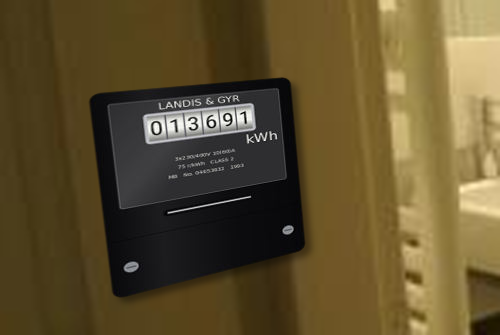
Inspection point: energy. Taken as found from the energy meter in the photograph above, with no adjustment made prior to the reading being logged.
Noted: 13691 kWh
